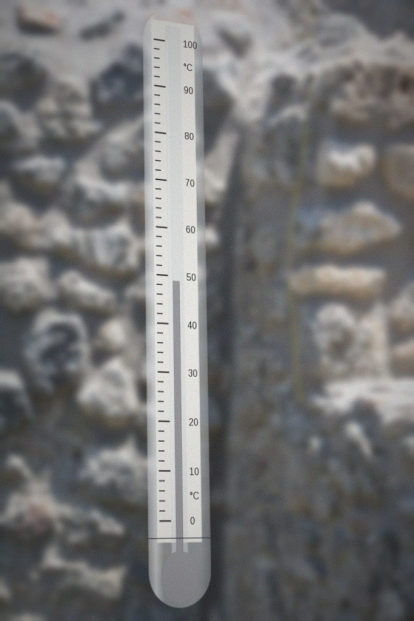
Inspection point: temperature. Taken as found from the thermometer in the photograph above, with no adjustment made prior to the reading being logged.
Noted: 49 °C
